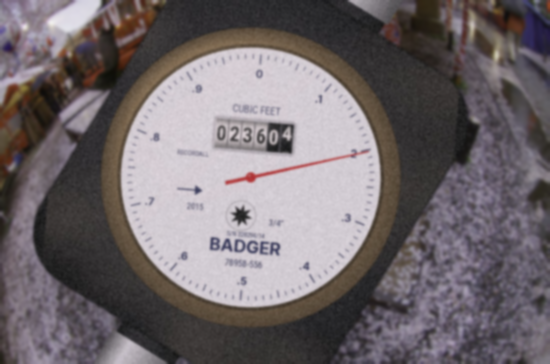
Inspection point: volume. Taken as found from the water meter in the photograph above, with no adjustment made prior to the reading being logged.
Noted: 23604.20 ft³
